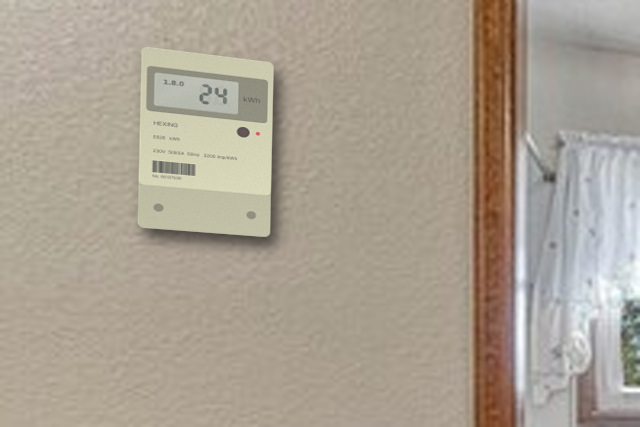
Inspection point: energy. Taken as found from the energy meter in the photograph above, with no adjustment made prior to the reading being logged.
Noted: 24 kWh
